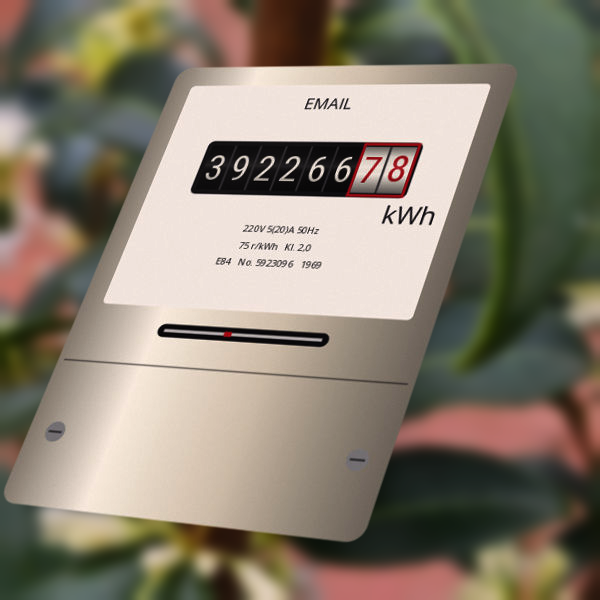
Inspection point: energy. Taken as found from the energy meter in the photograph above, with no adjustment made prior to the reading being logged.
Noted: 392266.78 kWh
